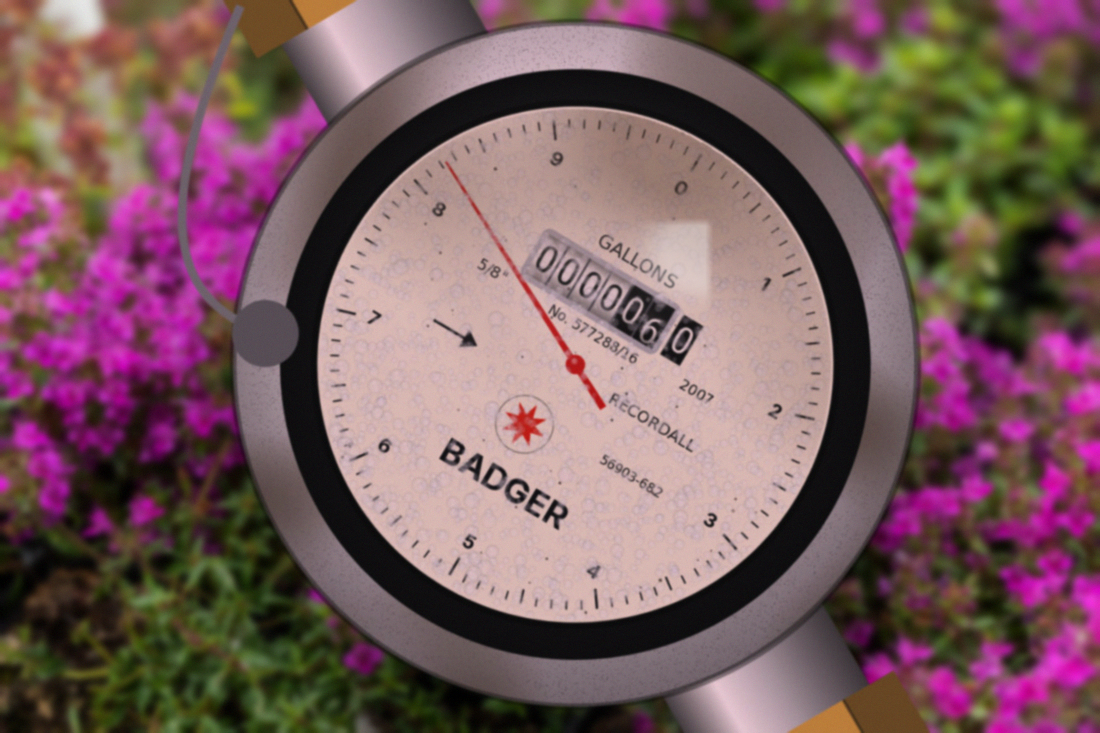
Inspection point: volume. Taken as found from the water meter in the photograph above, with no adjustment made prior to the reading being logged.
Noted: 58.2 gal
